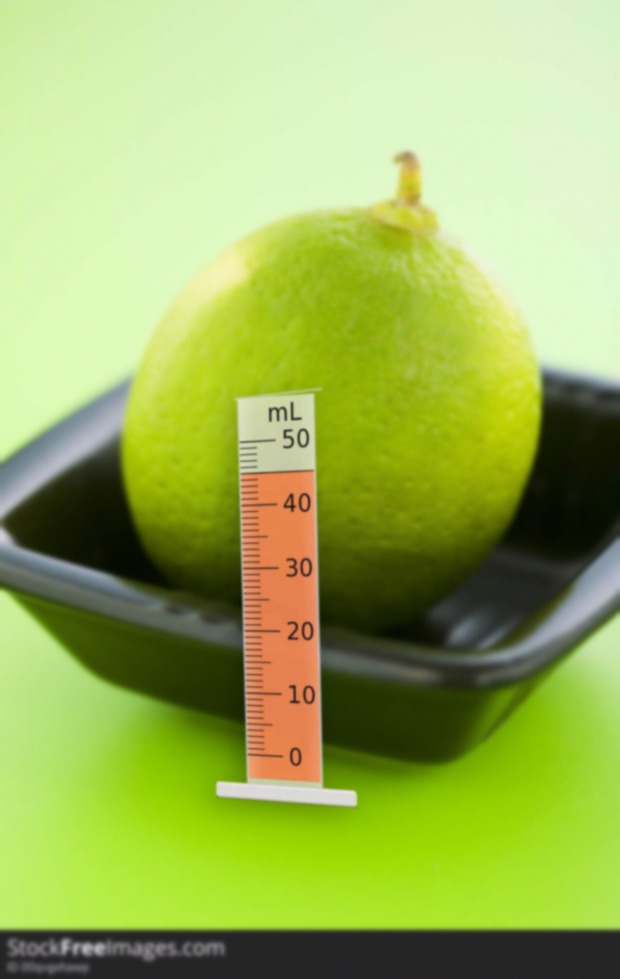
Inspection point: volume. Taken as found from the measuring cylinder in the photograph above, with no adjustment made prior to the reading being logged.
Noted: 45 mL
